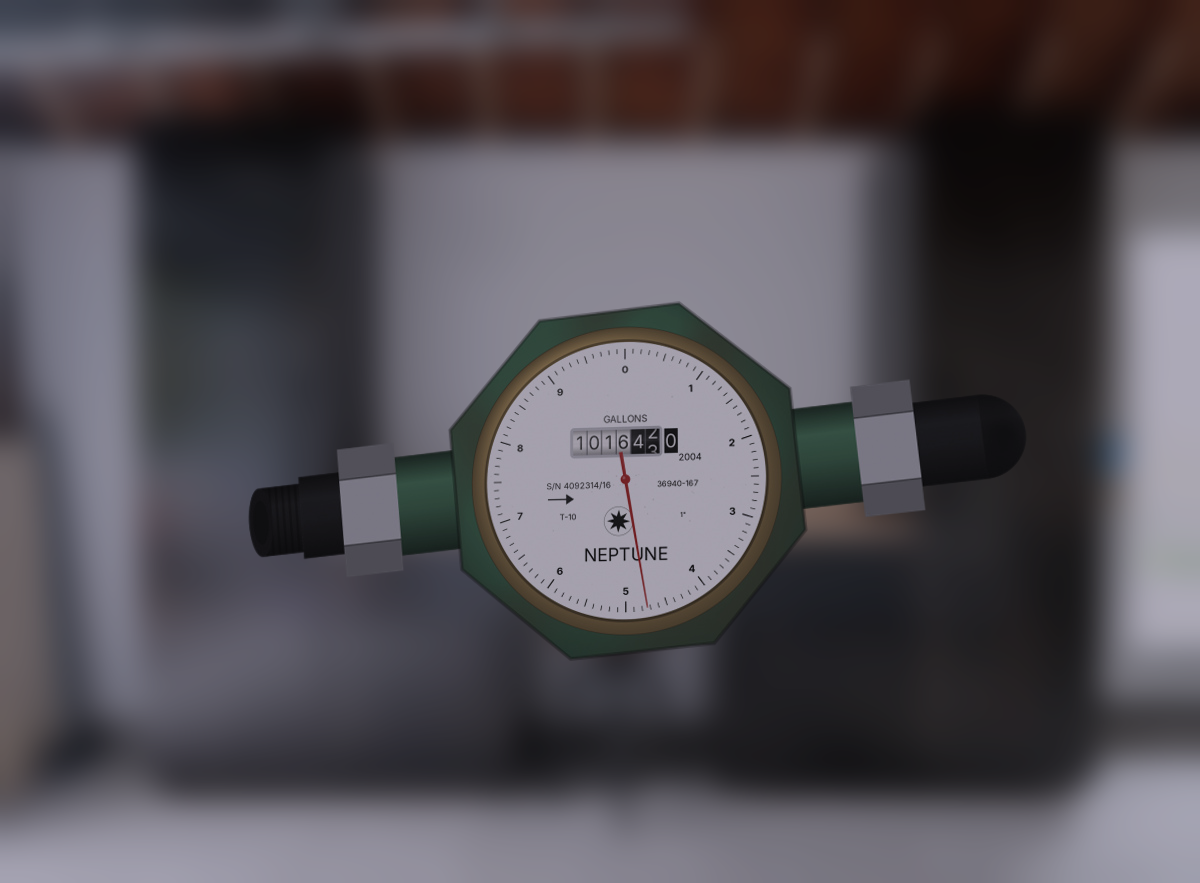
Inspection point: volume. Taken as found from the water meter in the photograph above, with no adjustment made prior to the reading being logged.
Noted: 1016424.7 gal
